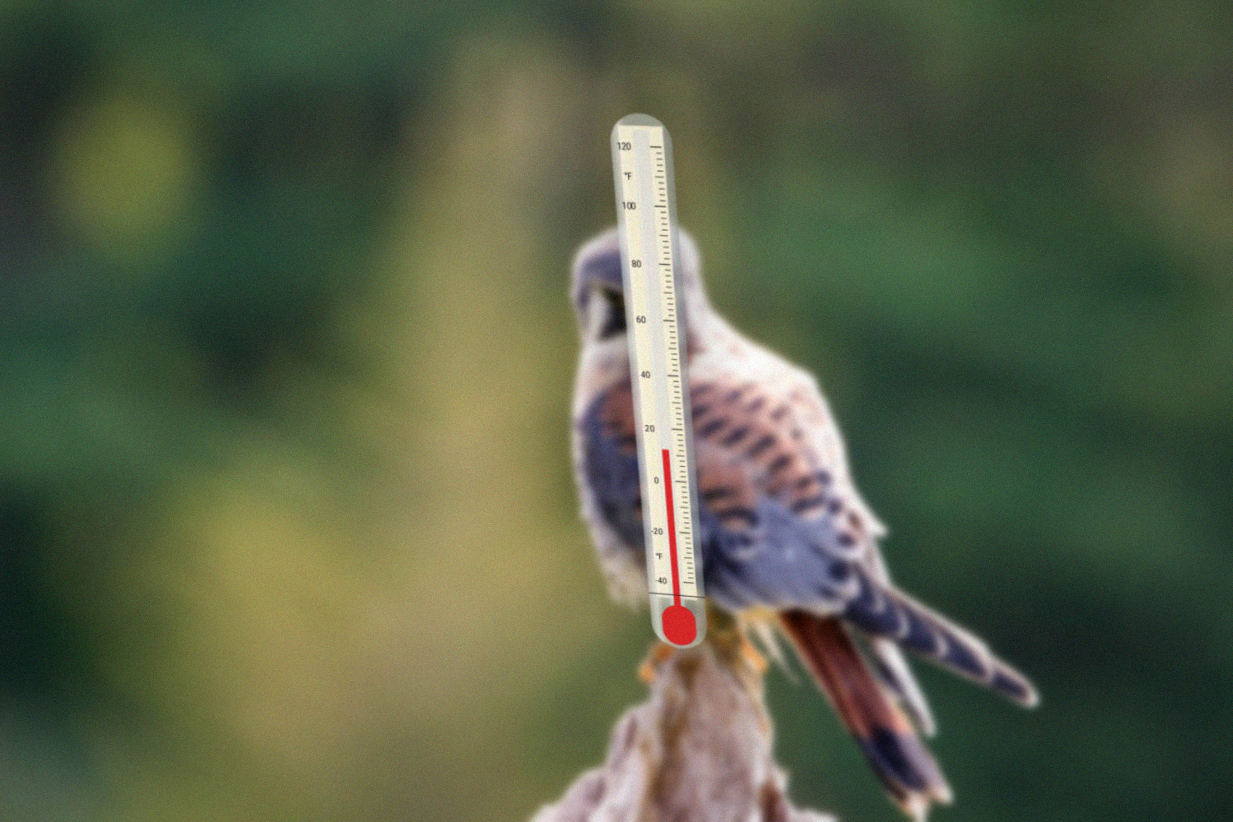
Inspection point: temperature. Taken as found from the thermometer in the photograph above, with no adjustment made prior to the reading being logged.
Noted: 12 °F
